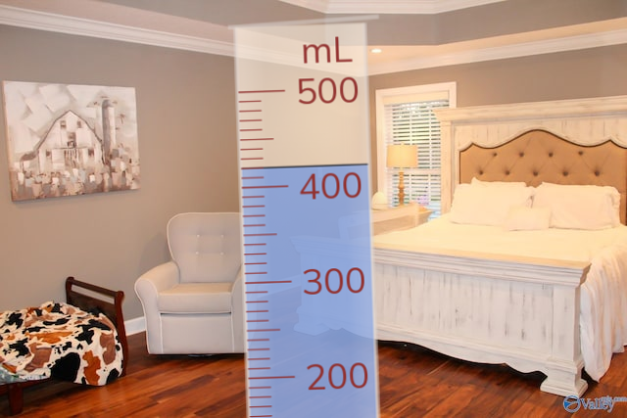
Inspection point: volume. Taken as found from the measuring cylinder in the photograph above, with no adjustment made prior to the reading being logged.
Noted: 420 mL
